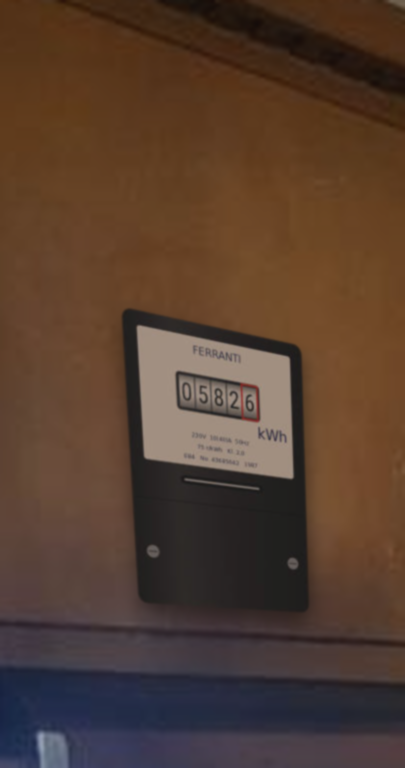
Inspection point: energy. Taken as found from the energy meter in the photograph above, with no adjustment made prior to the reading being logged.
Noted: 582.6 kWh
